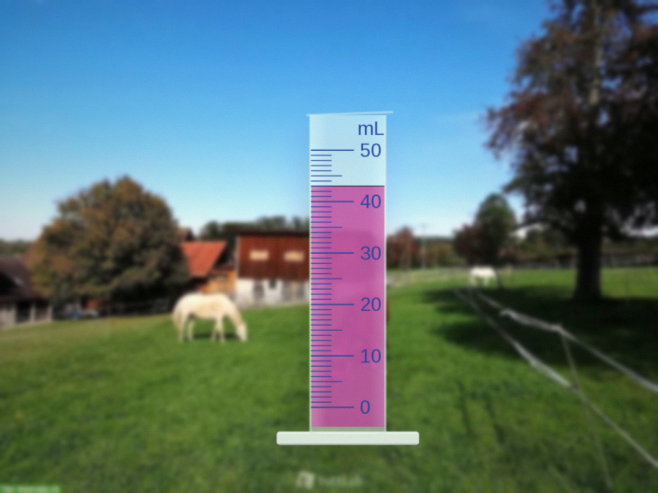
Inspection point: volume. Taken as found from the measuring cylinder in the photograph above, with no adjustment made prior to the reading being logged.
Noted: 43 mL
